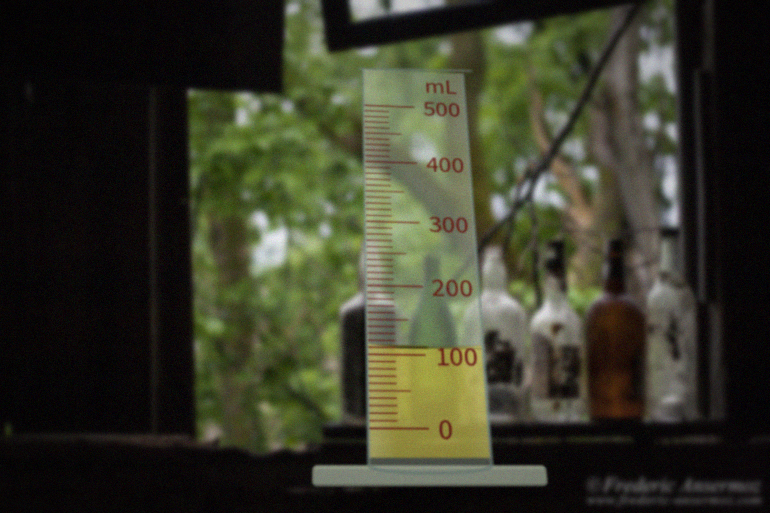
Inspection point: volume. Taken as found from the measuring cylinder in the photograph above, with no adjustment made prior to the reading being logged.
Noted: 110 mL
